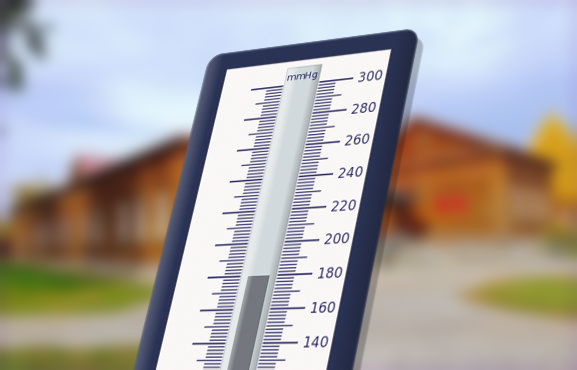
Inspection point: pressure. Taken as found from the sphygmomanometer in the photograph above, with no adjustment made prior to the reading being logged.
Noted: 180 mmHg
